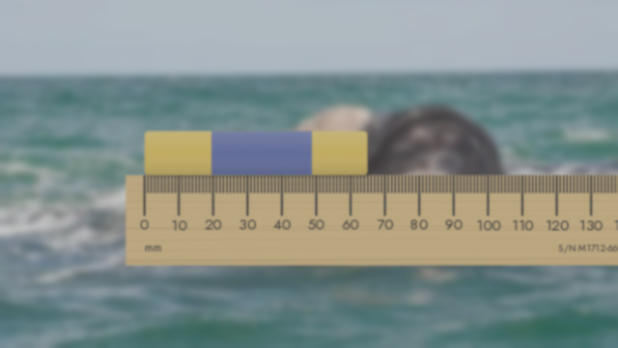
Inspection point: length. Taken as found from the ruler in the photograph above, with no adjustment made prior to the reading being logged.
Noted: 65 mm
